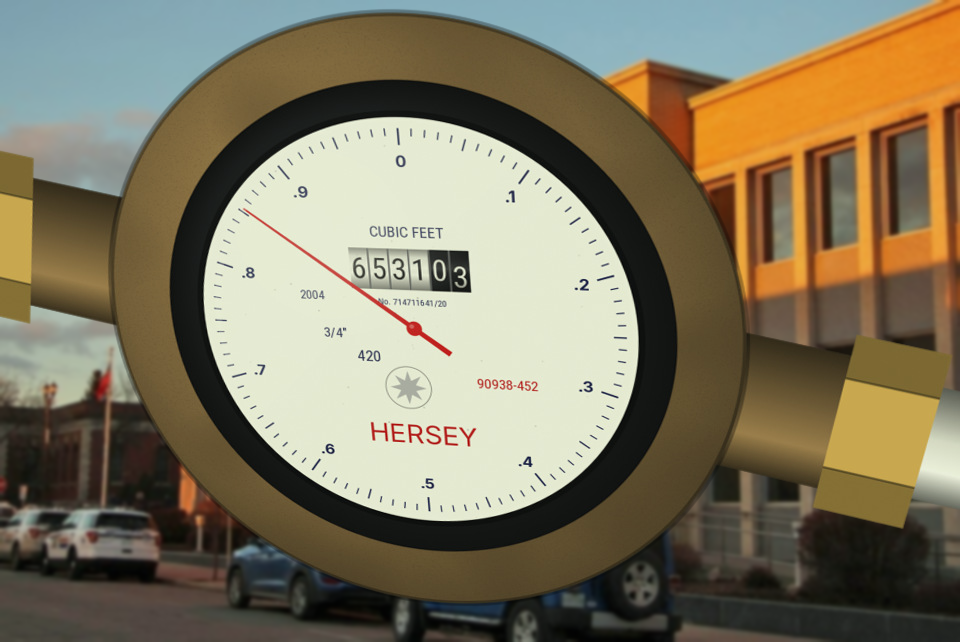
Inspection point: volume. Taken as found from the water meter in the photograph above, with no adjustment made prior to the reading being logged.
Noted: 653102.85 ft³
